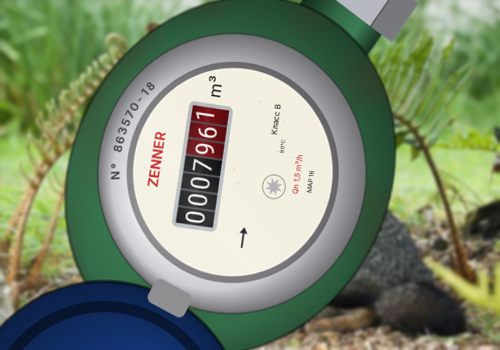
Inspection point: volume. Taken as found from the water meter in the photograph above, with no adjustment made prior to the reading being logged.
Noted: 7.961 m³
